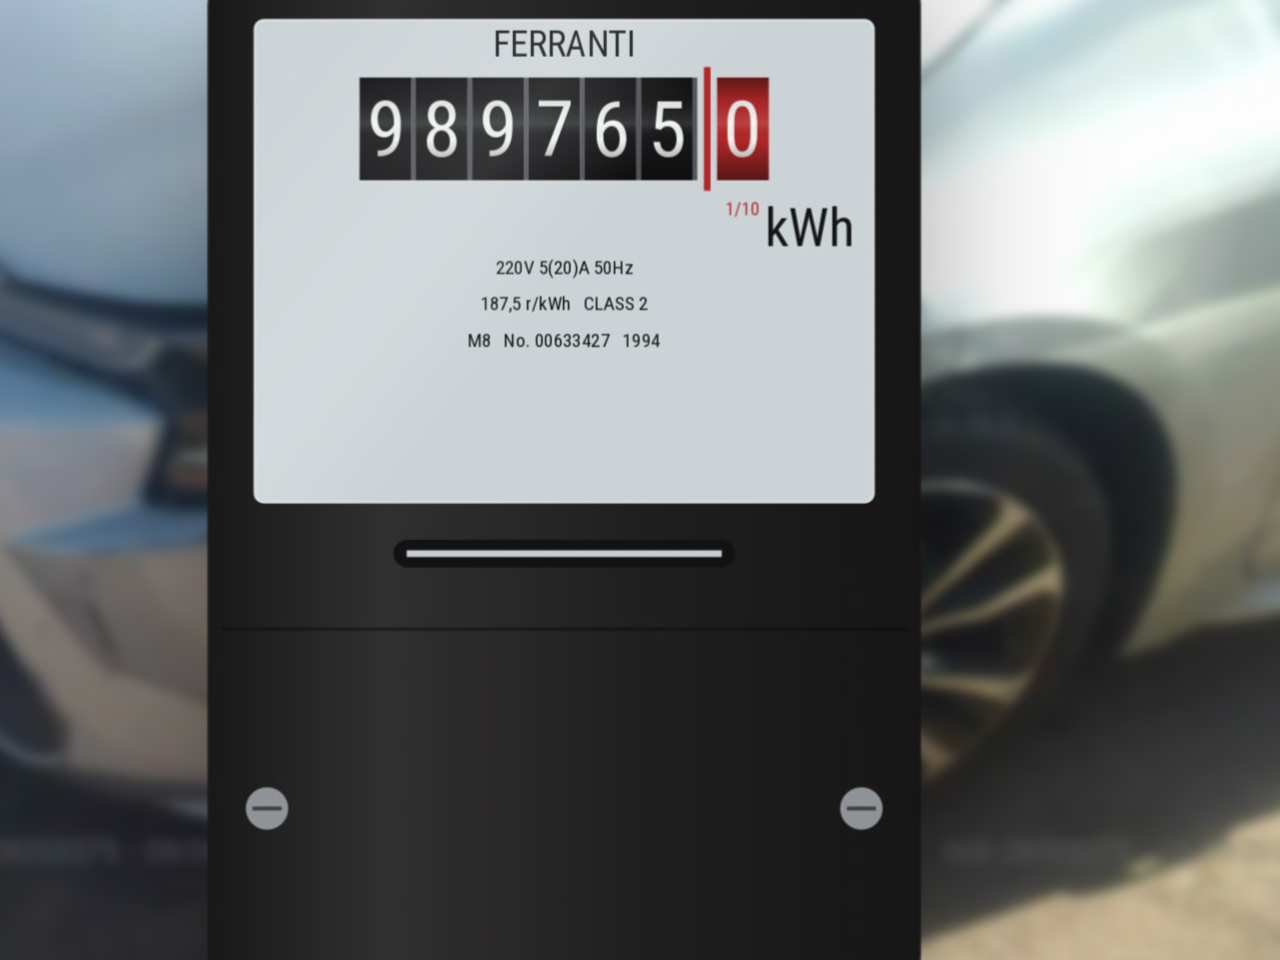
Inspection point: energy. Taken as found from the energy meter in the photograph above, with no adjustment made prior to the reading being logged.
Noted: 989765.0 kWh
